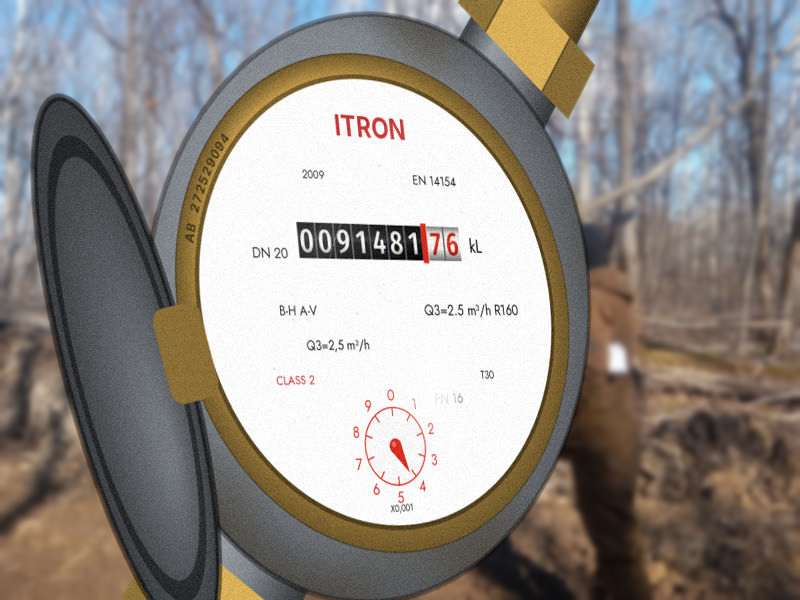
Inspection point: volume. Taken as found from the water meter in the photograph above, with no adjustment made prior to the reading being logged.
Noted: 91481.764 kL
